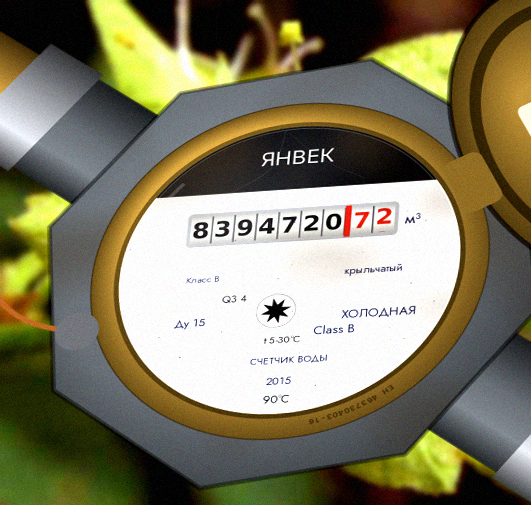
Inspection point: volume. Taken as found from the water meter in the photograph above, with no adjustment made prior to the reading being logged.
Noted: 8394720.72 m³
